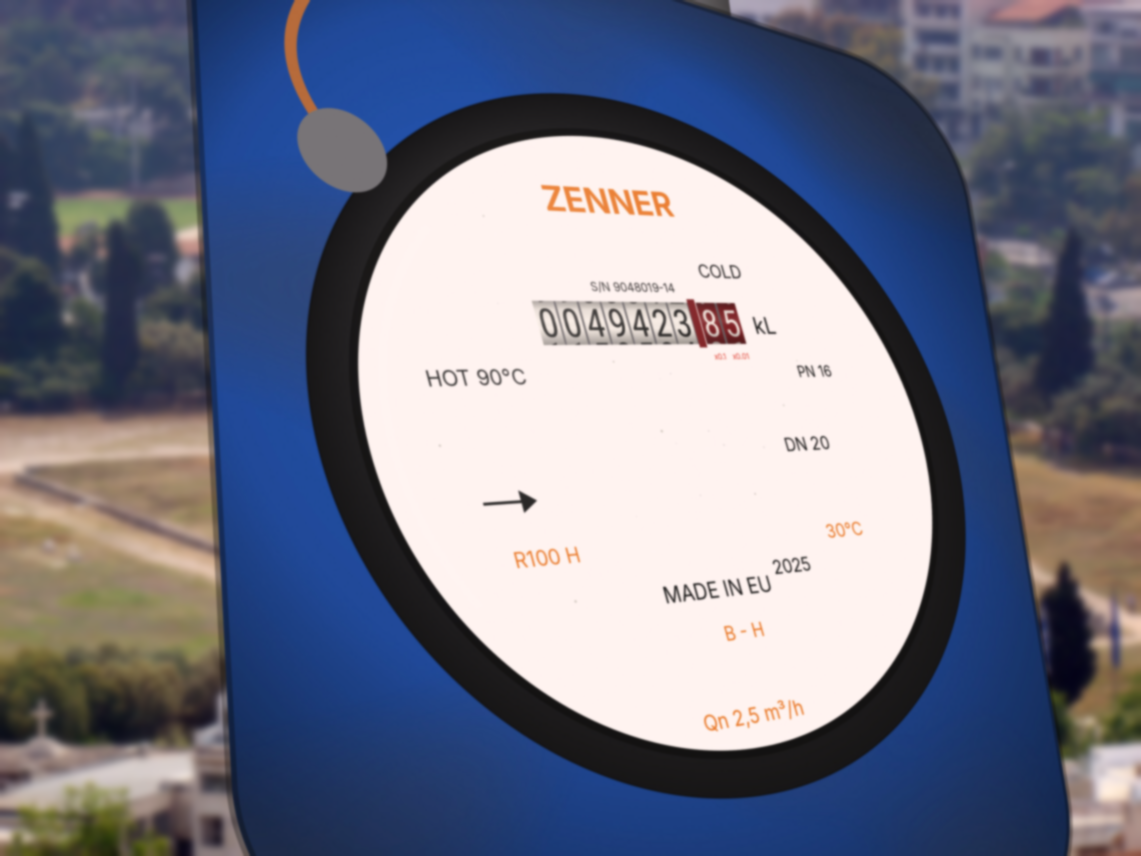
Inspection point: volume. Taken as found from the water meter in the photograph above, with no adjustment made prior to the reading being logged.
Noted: 49423.85 kL
